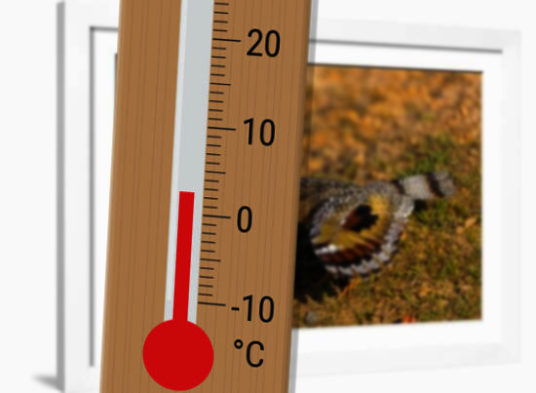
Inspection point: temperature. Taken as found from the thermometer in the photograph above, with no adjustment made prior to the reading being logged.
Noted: 2.5 °C
